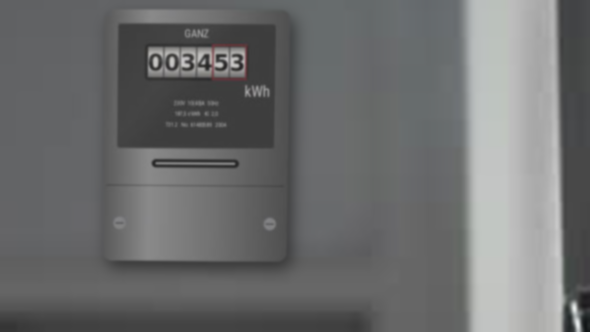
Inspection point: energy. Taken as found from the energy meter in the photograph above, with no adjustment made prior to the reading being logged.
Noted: 34.53 kWh
